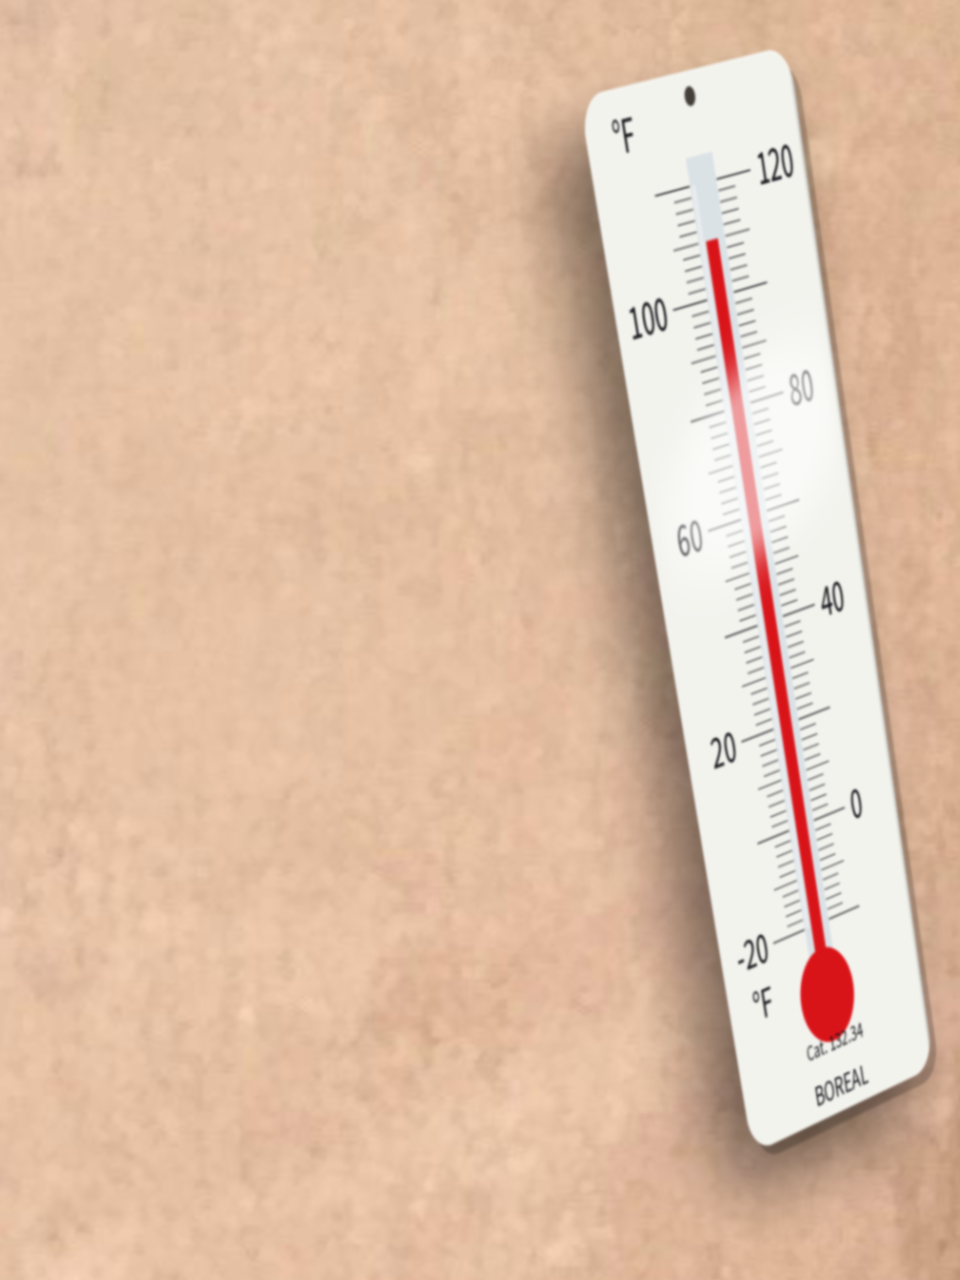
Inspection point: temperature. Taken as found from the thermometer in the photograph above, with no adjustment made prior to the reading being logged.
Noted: 110 °F
